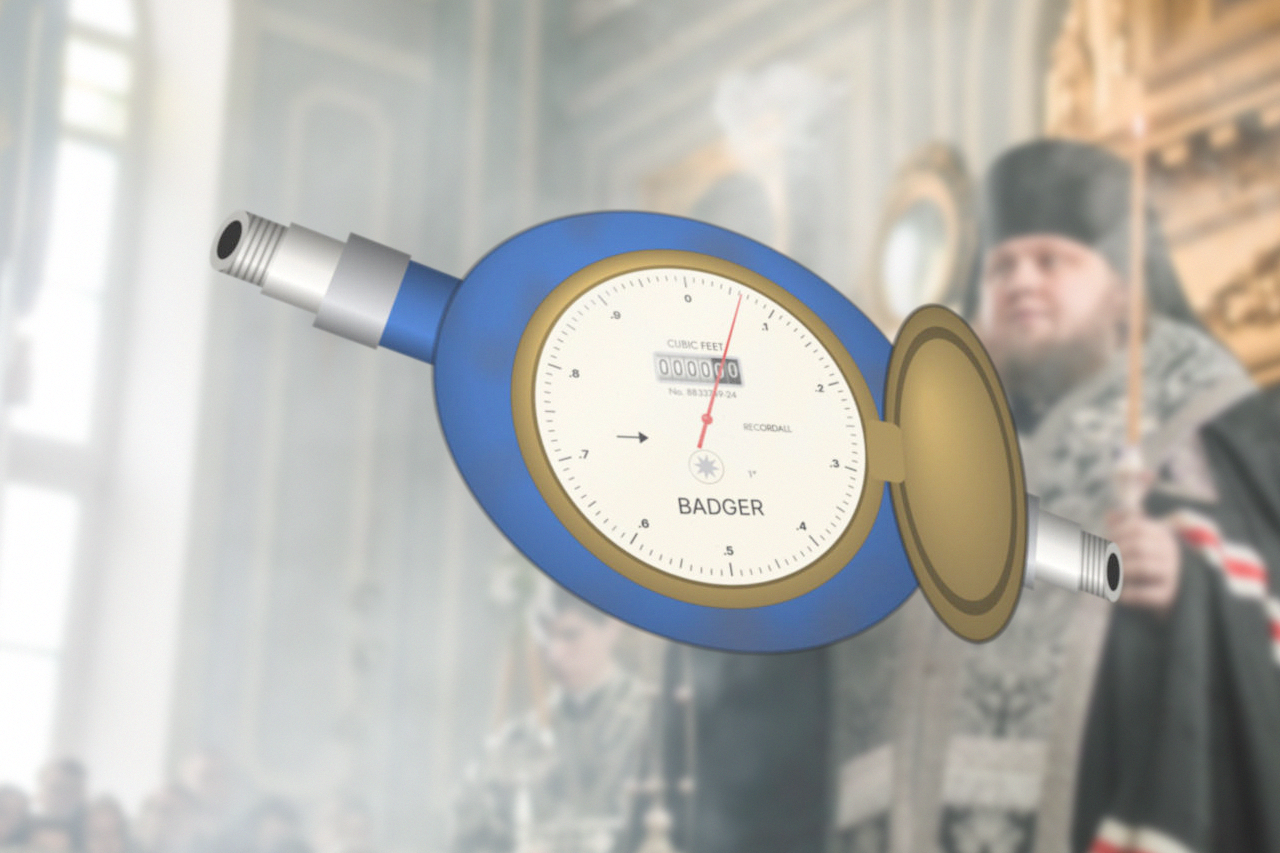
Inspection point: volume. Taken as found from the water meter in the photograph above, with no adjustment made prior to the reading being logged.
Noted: 0.06 ft³
